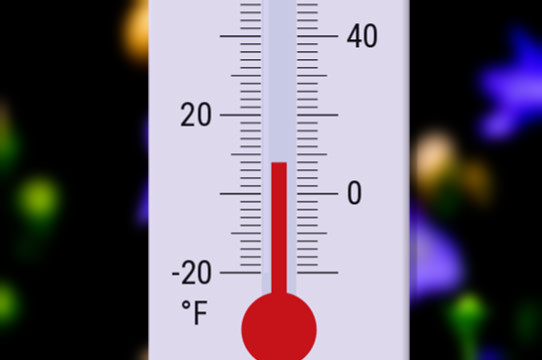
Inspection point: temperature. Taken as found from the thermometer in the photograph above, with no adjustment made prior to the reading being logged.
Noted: 8 °F
